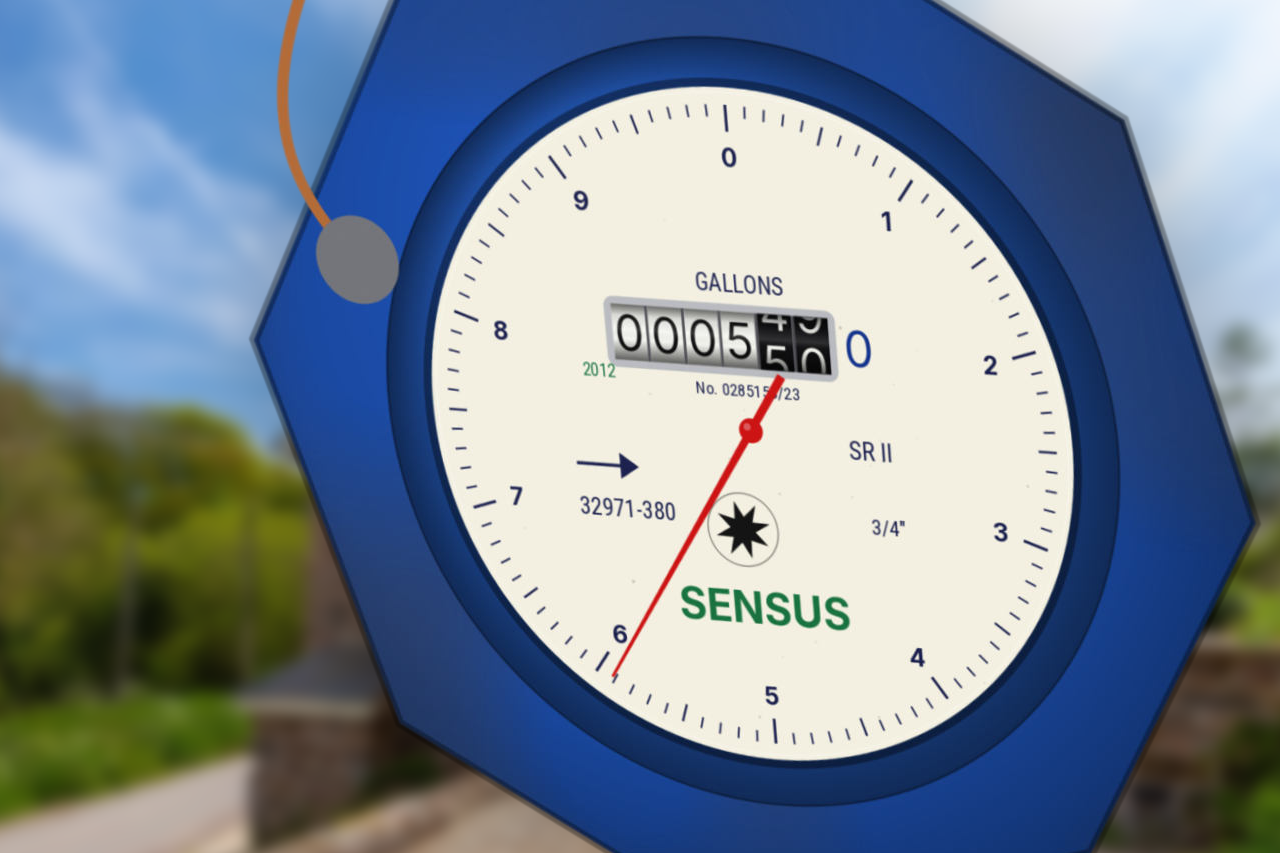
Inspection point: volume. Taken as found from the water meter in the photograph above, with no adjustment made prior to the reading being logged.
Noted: 5495.9 gal
